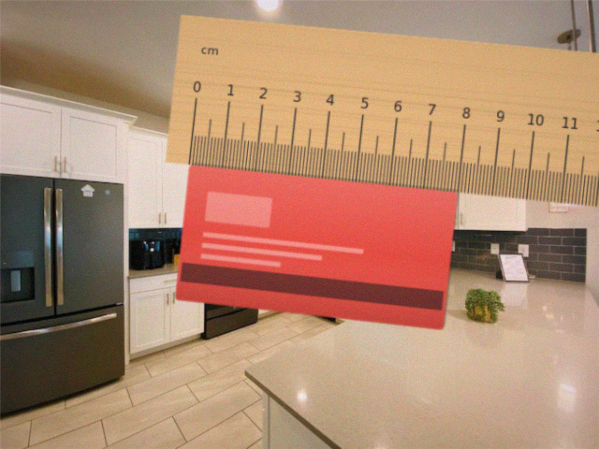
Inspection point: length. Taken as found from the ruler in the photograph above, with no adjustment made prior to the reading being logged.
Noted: 8 cm
